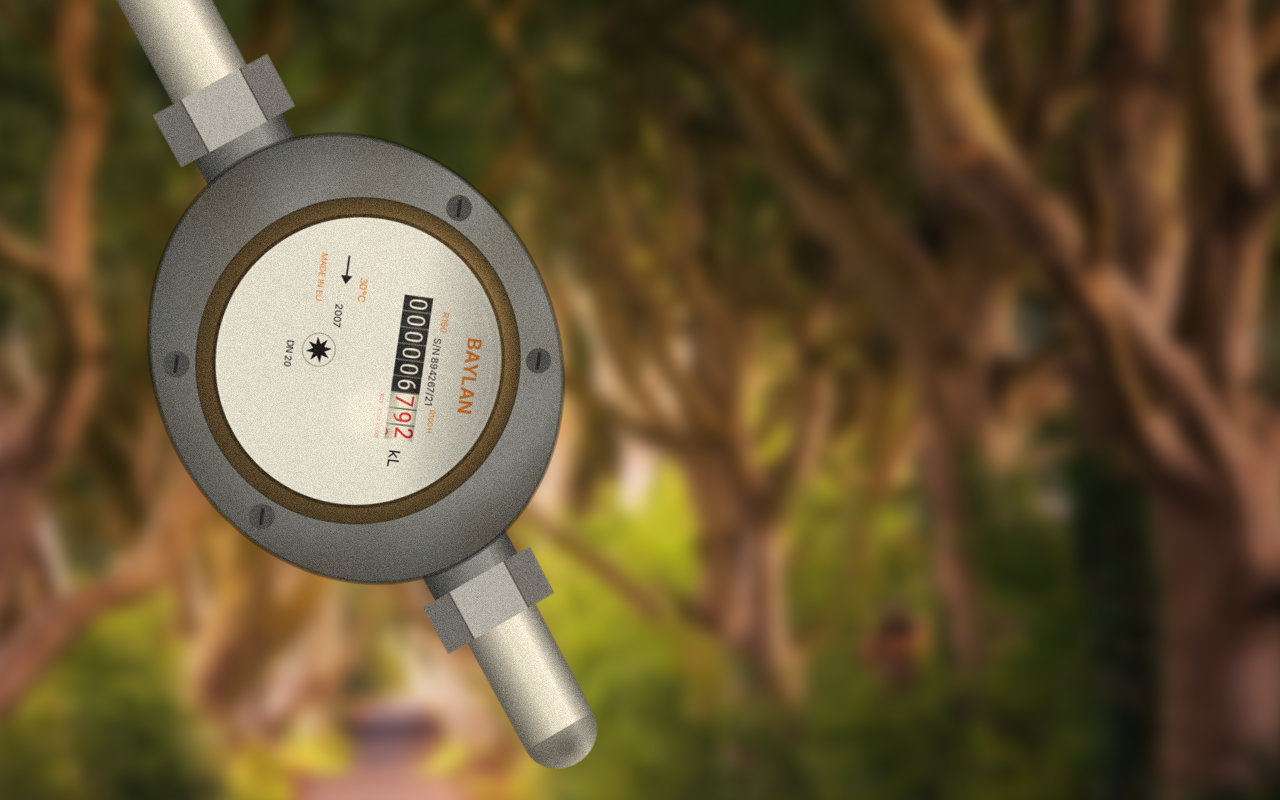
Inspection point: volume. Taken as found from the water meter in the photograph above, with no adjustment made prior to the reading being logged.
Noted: 6.792 kL
